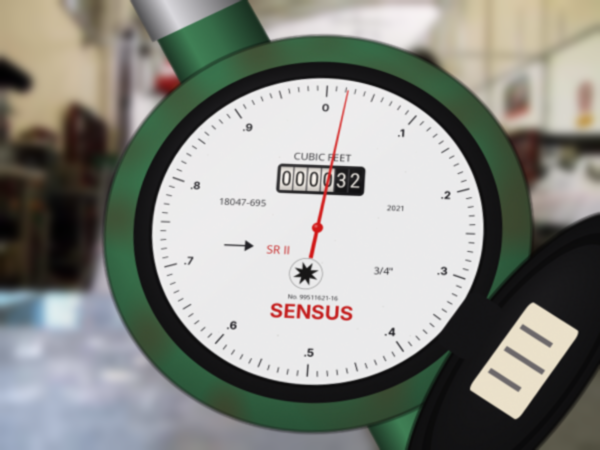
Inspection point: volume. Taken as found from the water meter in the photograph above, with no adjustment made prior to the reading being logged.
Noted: 32.02 ft³
